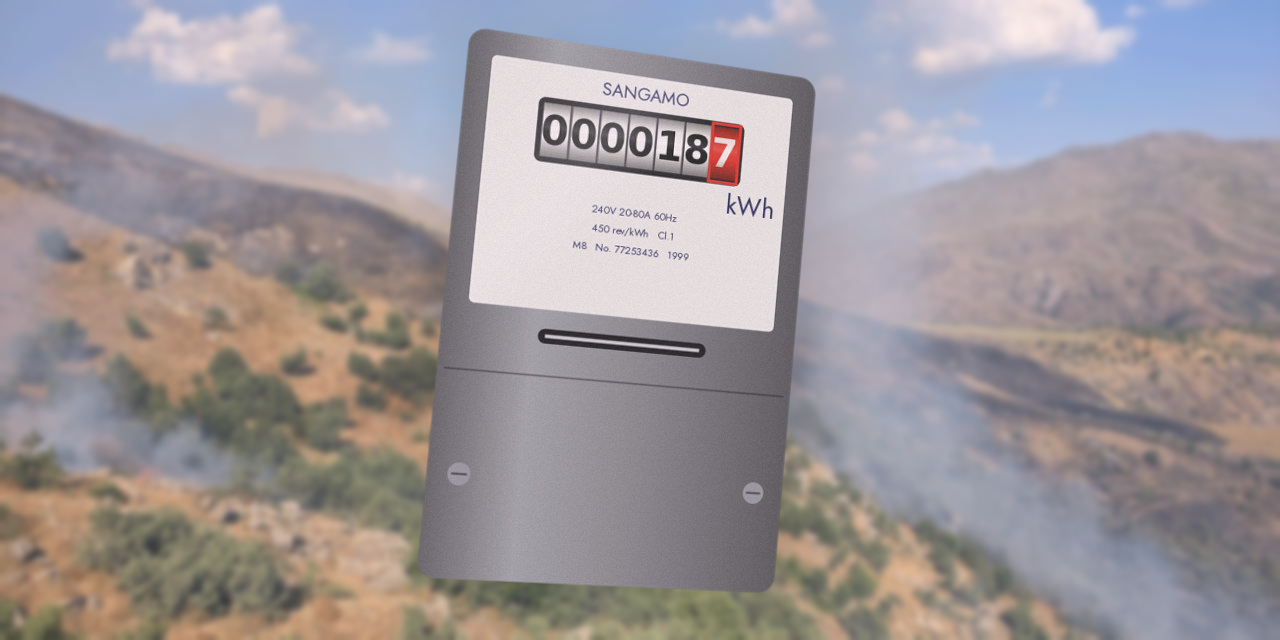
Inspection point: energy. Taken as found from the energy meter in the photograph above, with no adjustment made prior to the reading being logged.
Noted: 18.7 kWh
